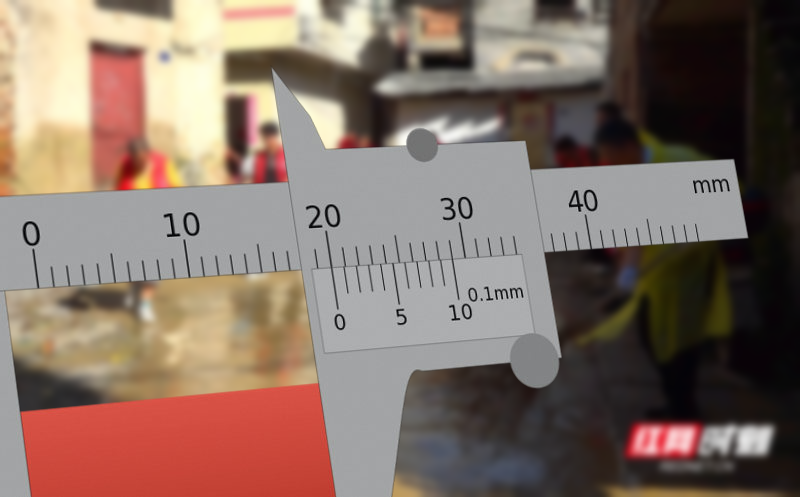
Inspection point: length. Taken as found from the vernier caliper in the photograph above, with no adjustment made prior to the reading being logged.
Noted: 20.0 mm
